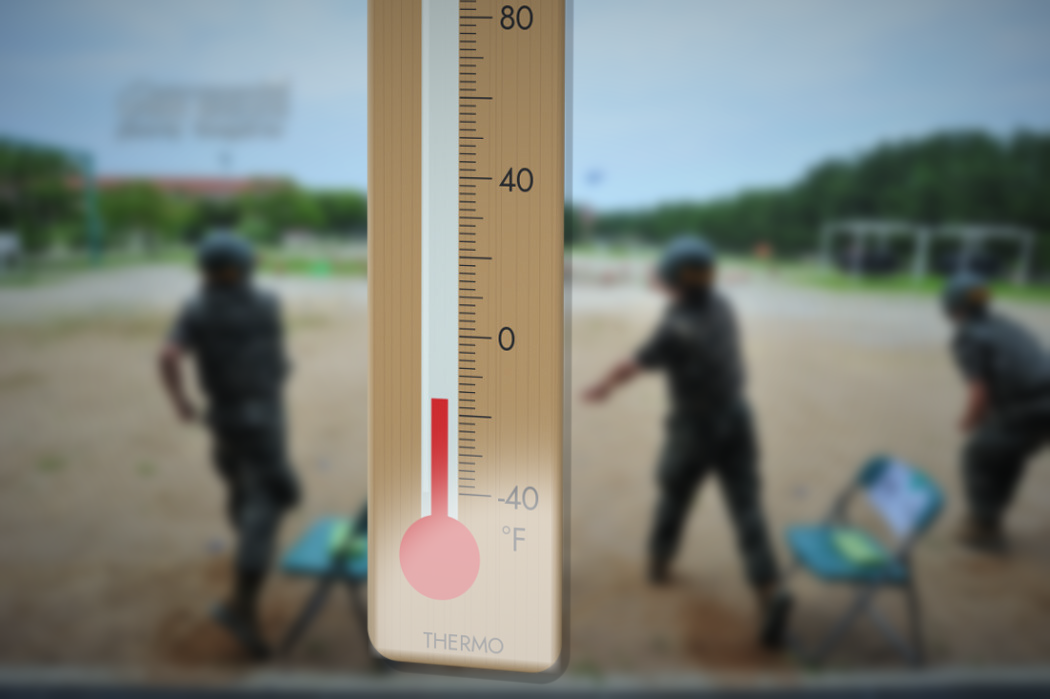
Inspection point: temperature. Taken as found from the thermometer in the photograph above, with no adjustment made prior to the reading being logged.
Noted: -16 °F
